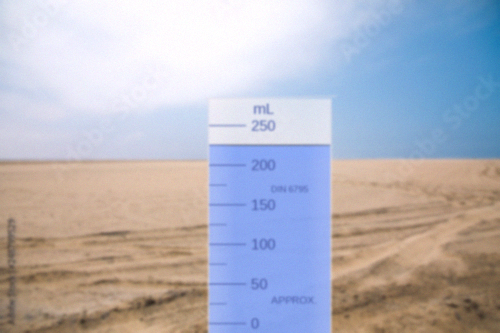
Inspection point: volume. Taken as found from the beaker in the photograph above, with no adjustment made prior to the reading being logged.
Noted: 225 mL
